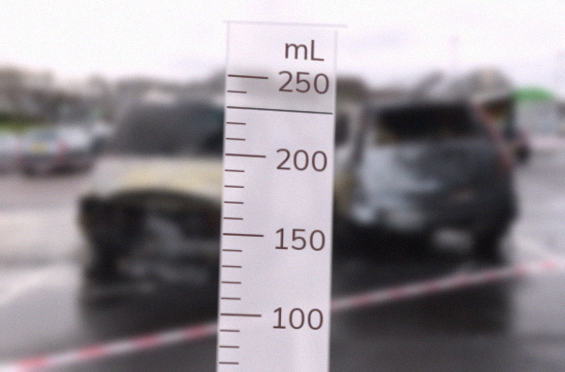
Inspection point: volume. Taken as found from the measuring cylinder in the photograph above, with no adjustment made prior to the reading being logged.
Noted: 230 mL
